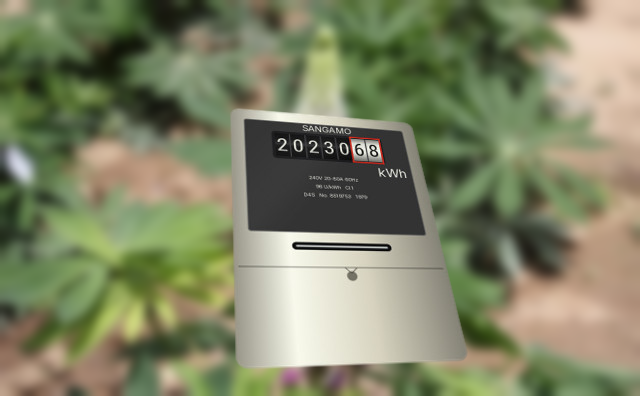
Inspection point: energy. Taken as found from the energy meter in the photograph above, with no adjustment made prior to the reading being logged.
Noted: 20230.68 kWh
